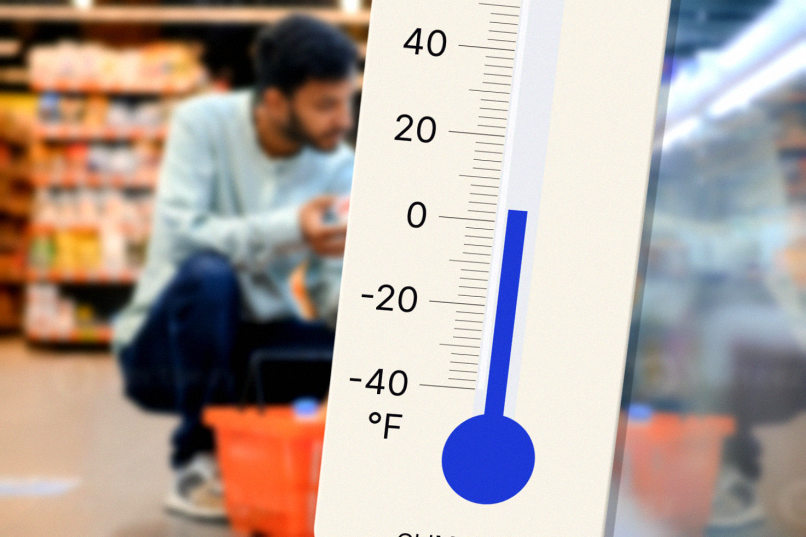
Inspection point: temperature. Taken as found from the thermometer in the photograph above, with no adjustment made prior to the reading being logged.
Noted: 3 °F
